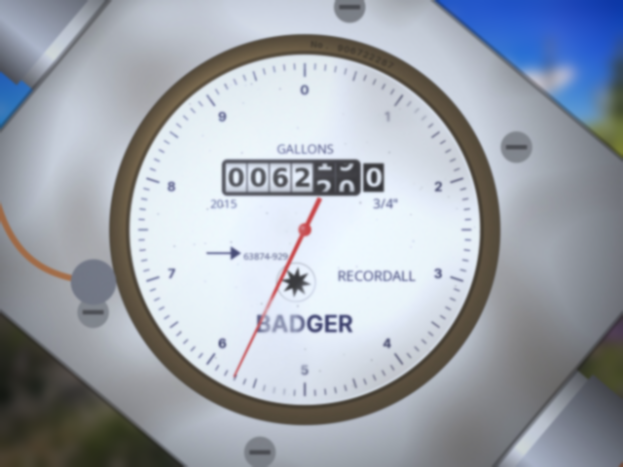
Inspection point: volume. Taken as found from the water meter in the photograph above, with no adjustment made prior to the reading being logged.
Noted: 62195.7 gal
